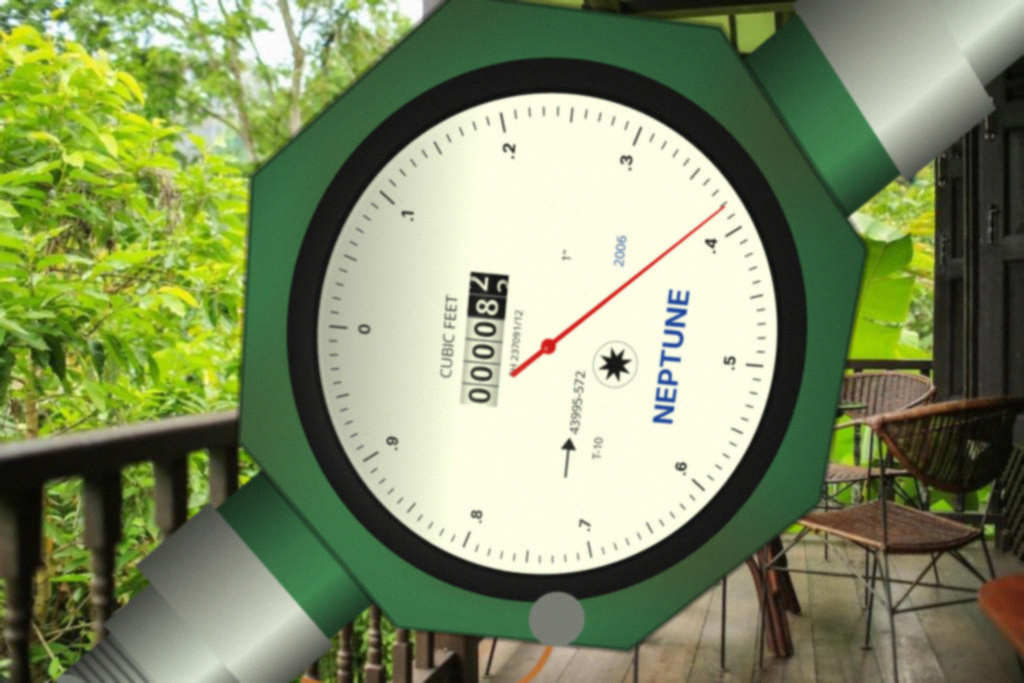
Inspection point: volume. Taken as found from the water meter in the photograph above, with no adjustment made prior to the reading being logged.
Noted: 82.38 ft³
